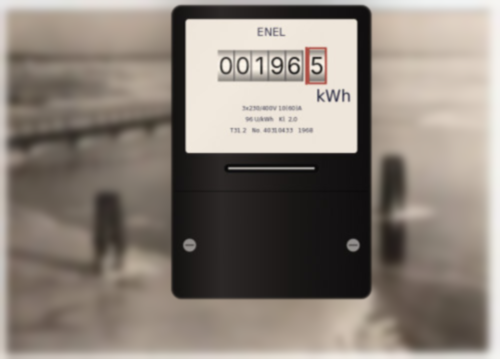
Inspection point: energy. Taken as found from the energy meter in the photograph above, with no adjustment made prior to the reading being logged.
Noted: 196.5 kWh
